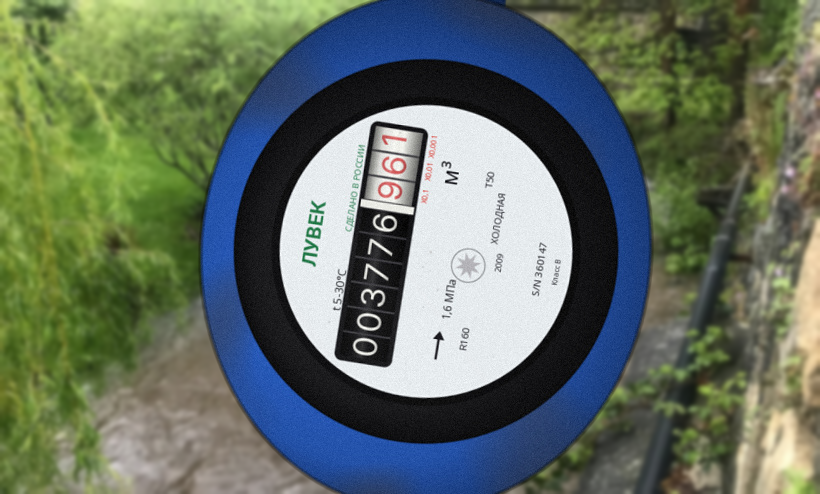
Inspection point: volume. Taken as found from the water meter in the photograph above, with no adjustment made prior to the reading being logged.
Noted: 3776.961 m³
